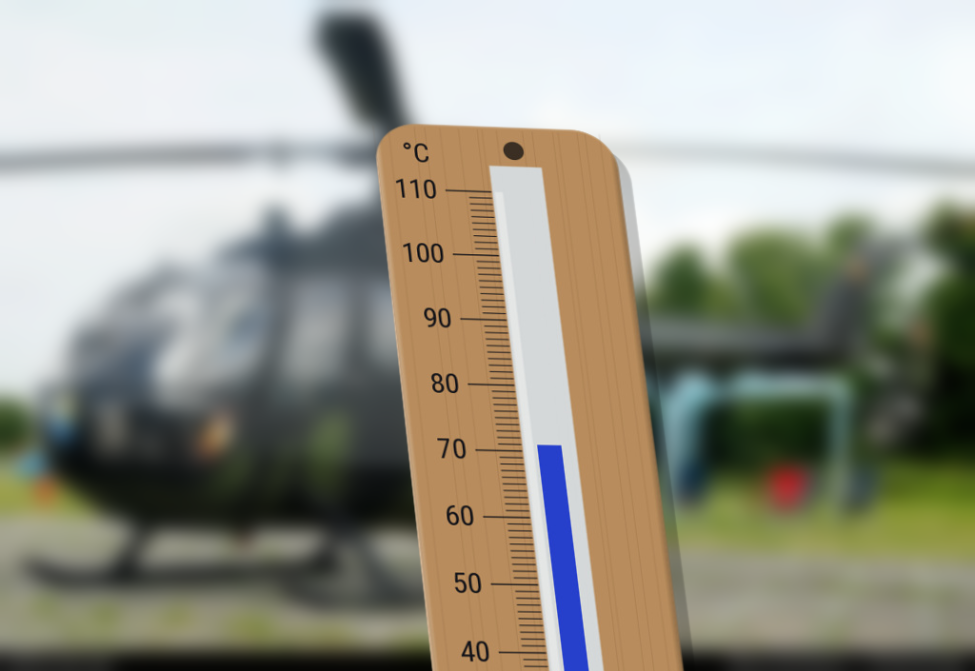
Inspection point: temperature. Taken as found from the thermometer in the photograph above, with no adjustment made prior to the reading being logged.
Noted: 71 °C
